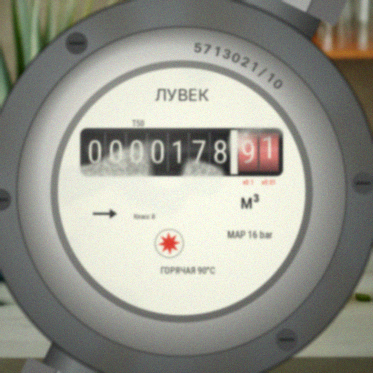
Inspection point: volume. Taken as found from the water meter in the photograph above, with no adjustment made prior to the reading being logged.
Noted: 178.91 m³
